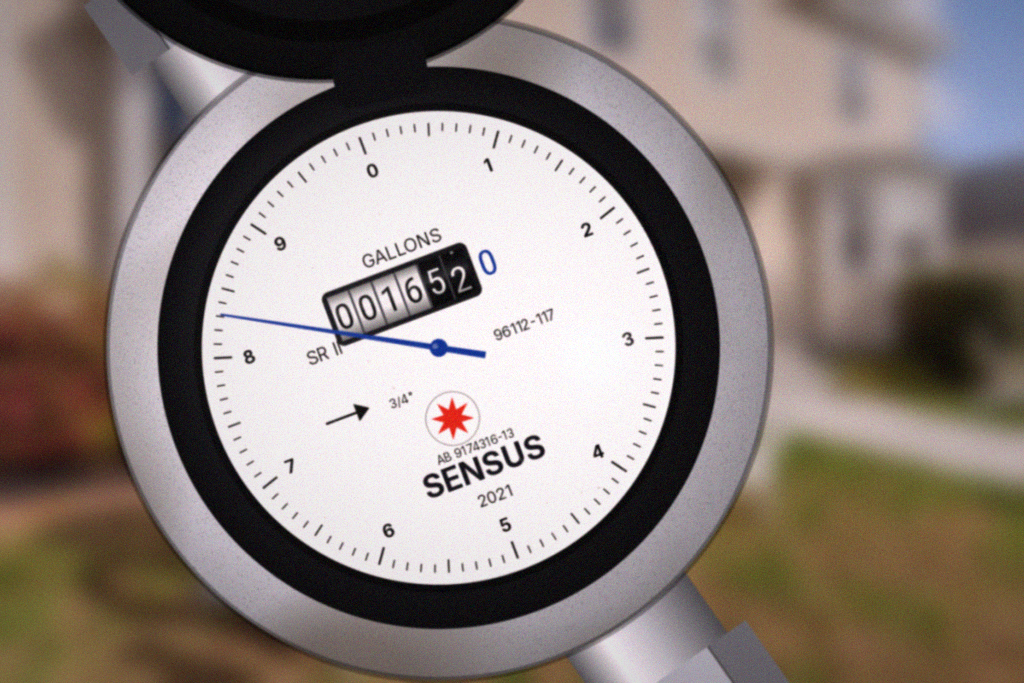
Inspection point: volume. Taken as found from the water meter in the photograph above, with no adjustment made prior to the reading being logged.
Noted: 16518.3 gal
